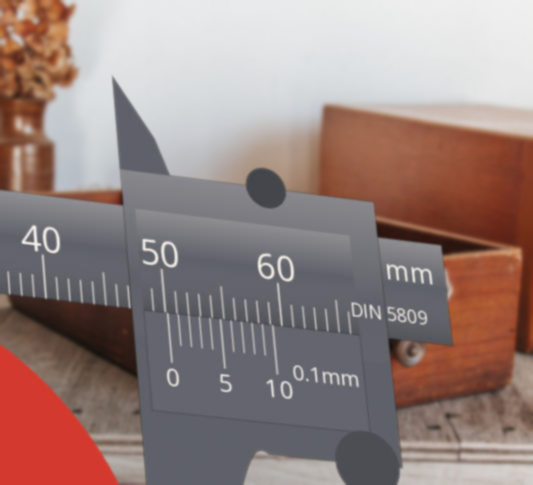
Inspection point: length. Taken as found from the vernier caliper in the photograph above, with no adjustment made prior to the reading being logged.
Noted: 50.2 mm
